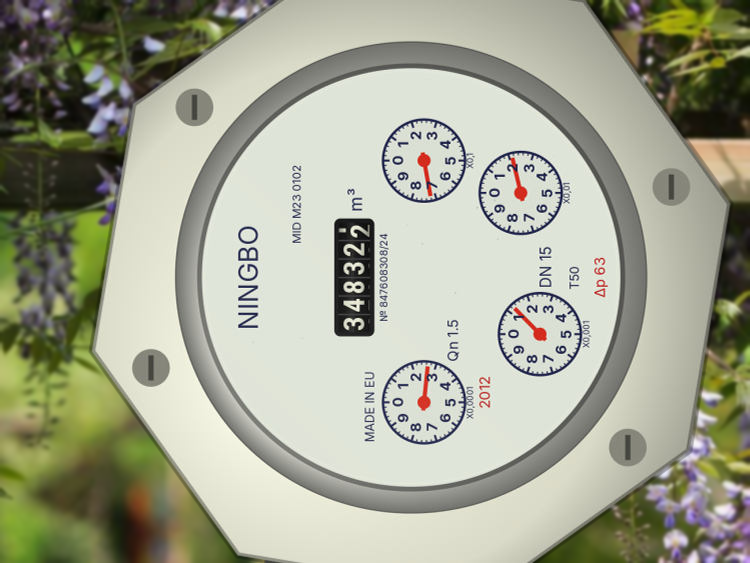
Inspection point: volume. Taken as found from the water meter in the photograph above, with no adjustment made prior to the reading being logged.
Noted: 348321.7212 m³
